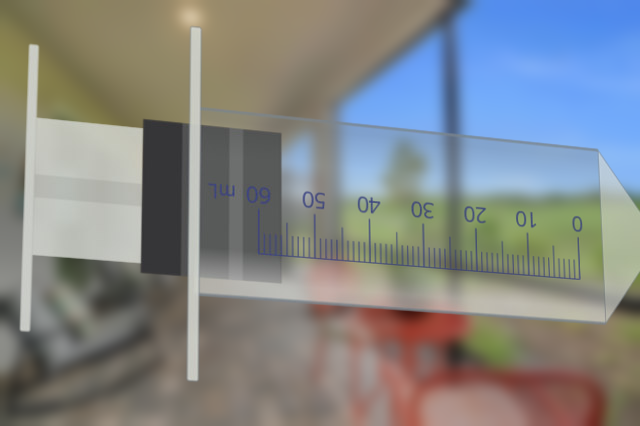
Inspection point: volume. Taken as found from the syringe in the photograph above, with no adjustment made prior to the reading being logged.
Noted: 56 mL
